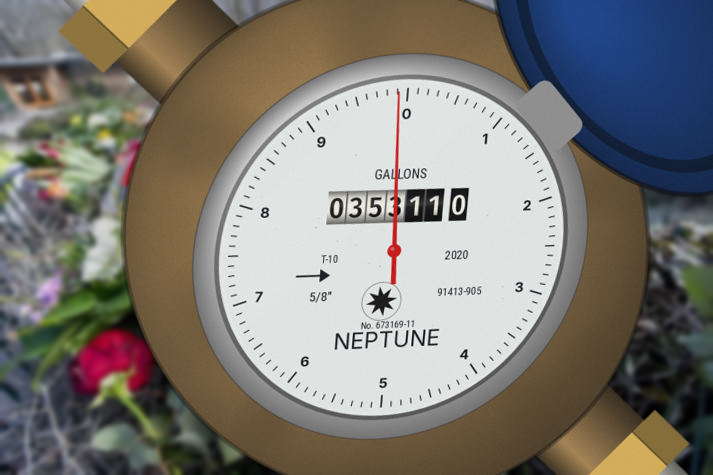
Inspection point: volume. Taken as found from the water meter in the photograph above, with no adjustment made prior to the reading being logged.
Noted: 353109.9 gal
